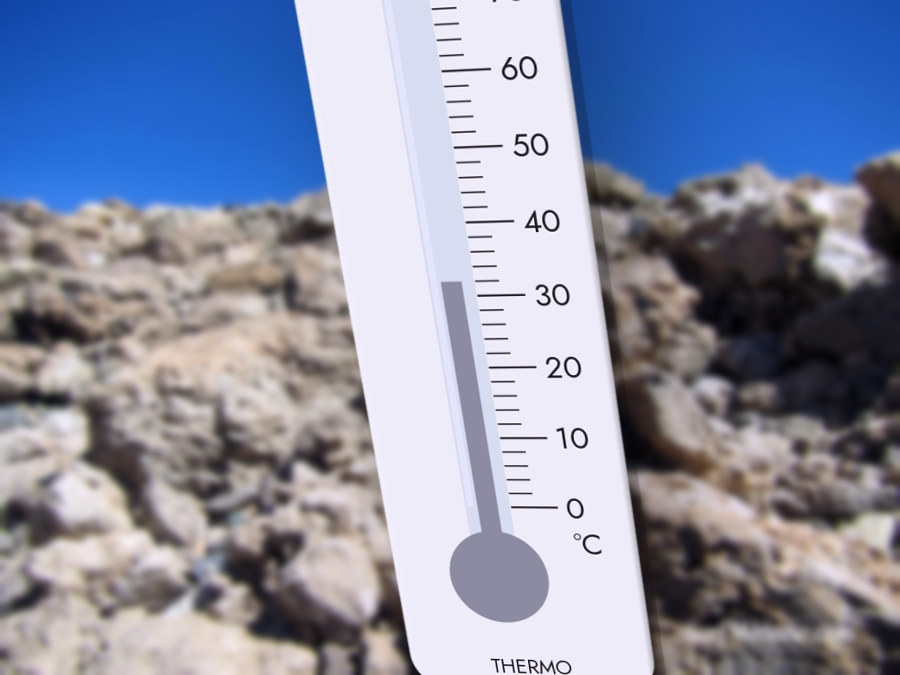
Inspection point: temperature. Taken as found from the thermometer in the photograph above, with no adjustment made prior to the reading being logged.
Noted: 32 °C
